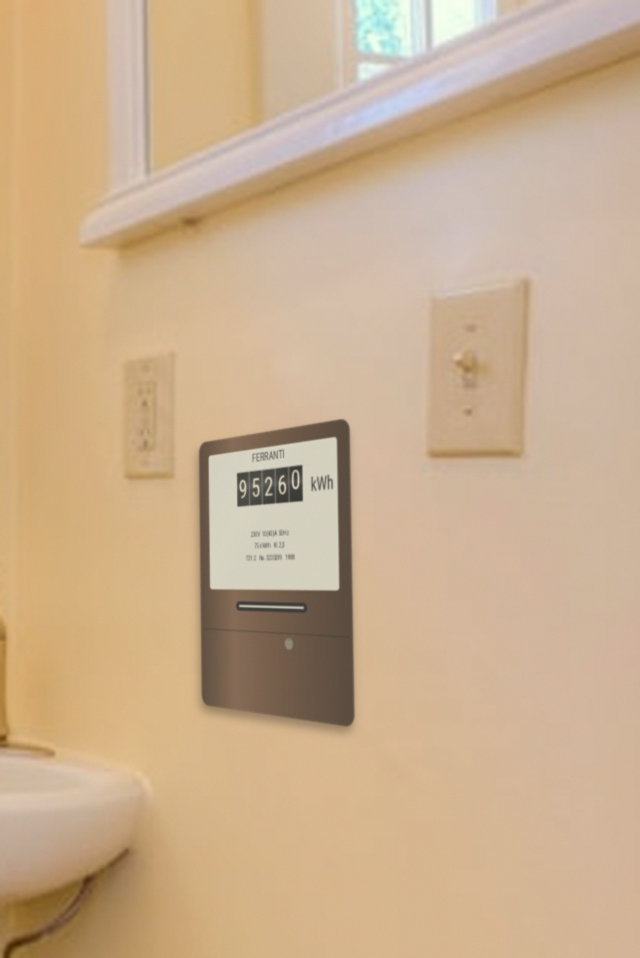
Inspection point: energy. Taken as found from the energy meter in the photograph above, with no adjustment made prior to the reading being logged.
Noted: 95260 kWh
